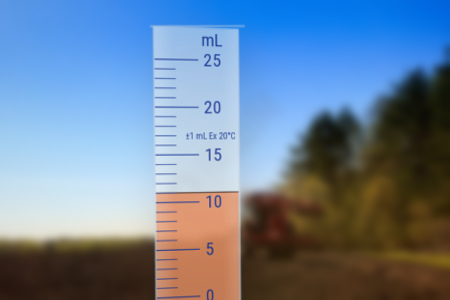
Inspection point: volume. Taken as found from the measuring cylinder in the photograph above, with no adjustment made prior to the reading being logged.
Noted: 11 mL
